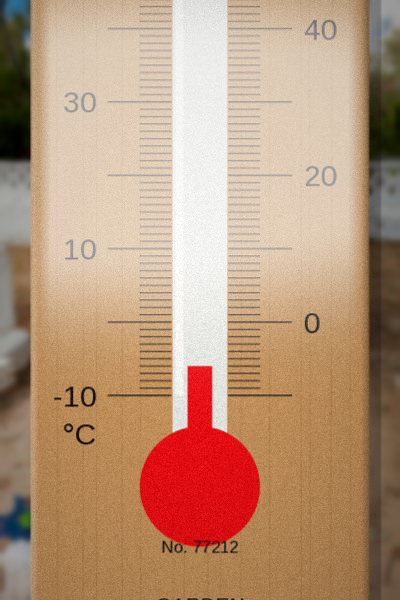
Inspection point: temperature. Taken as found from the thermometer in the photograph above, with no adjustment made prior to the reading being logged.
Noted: -6 °C
